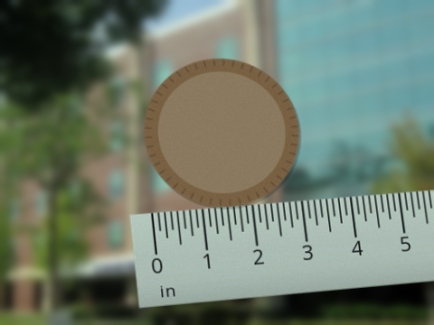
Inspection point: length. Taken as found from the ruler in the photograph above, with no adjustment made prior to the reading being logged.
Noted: 3.125 in
